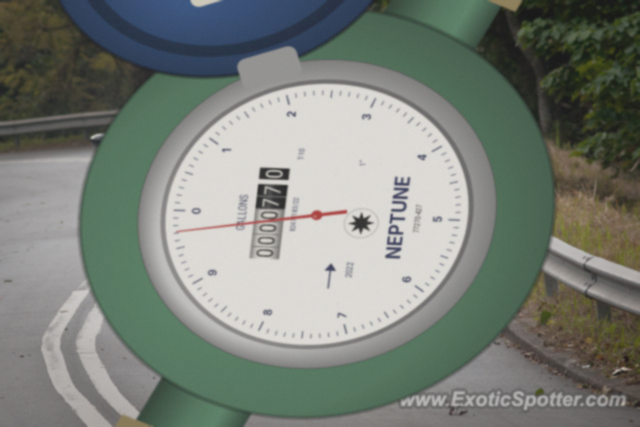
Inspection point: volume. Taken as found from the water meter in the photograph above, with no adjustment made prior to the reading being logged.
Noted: 769.7 gal
